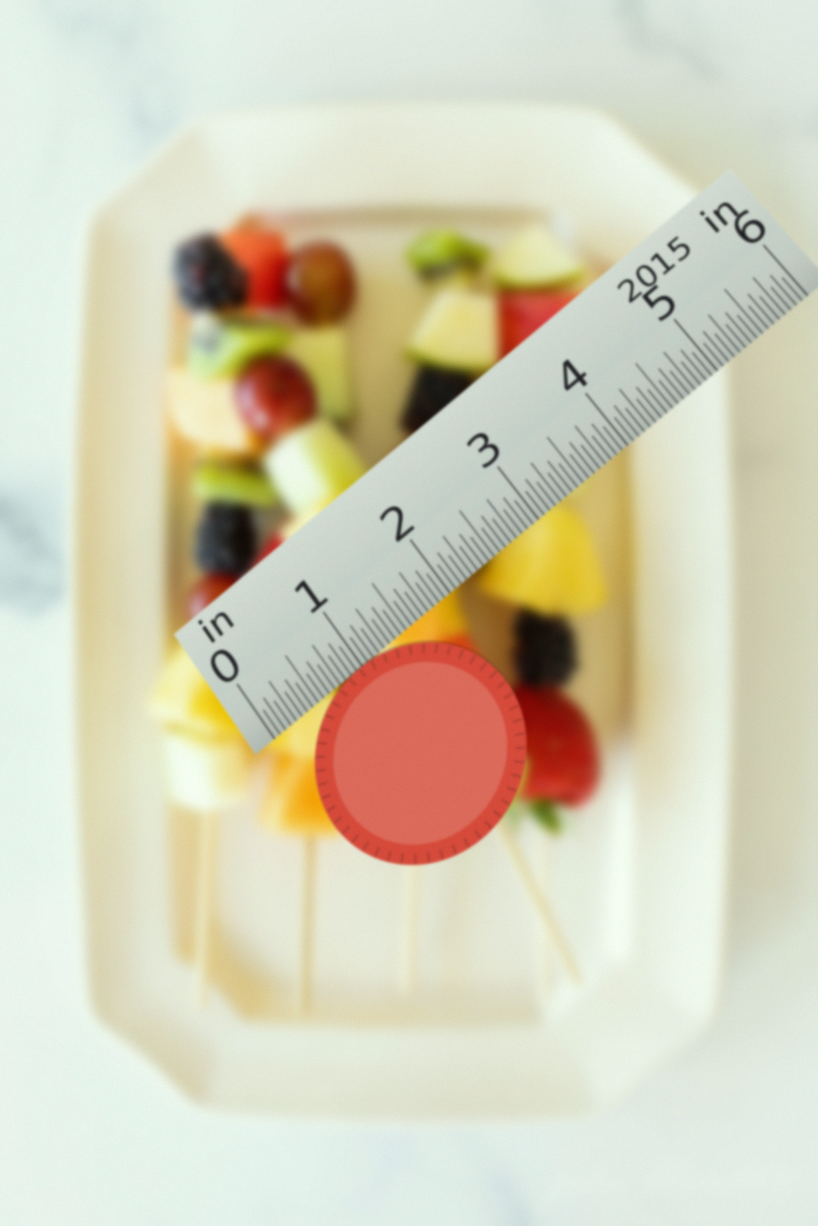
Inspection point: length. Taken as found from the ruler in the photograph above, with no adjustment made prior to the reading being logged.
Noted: 1.9375 in
